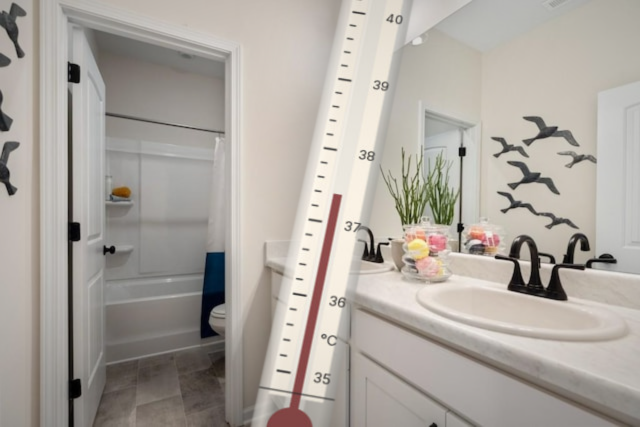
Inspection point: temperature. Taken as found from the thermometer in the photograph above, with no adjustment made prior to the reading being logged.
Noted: 37.4 °C
